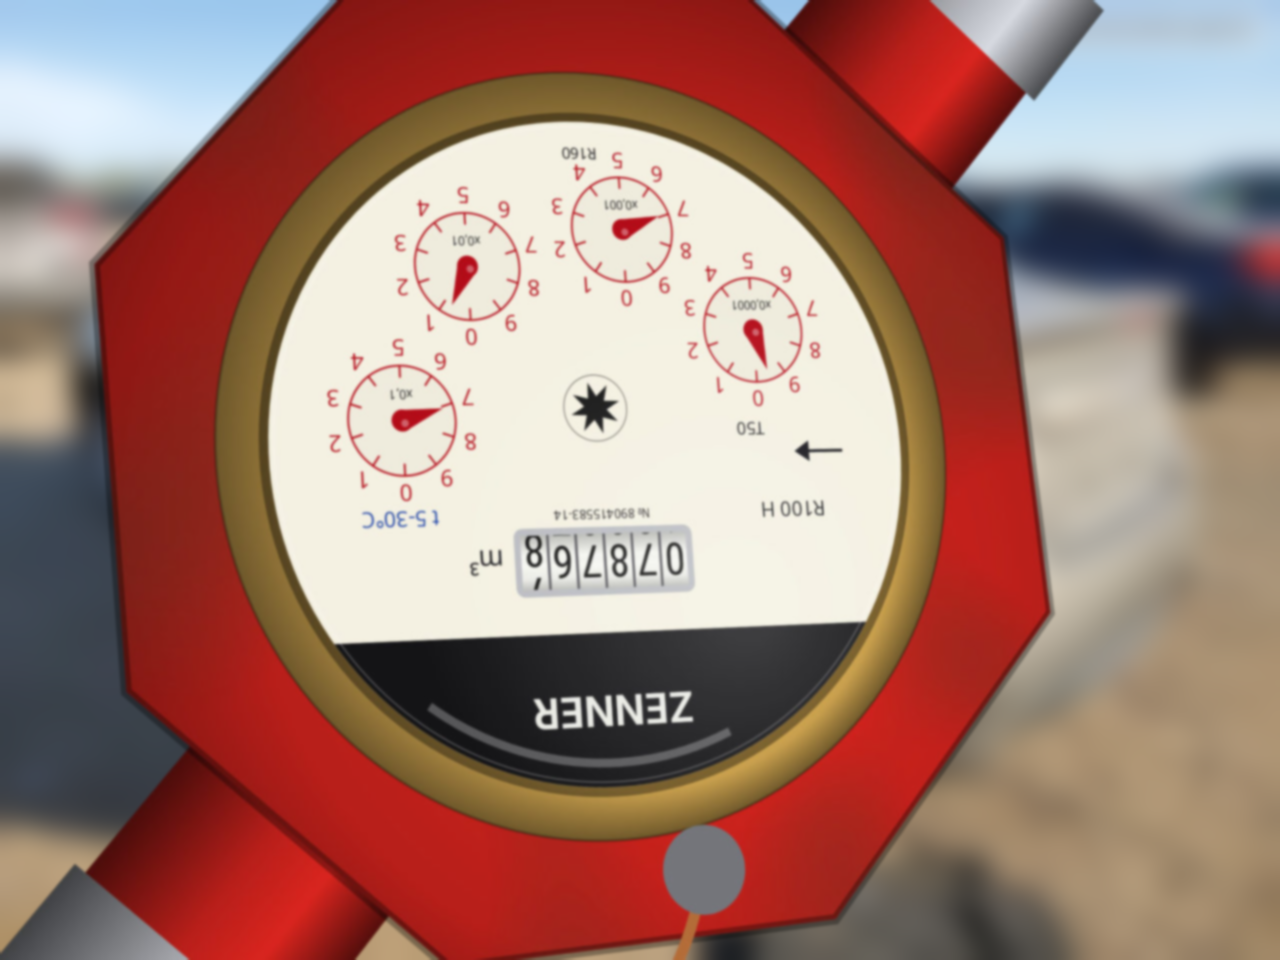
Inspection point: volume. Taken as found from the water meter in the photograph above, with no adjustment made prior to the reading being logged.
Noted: 78767.7069 m³
